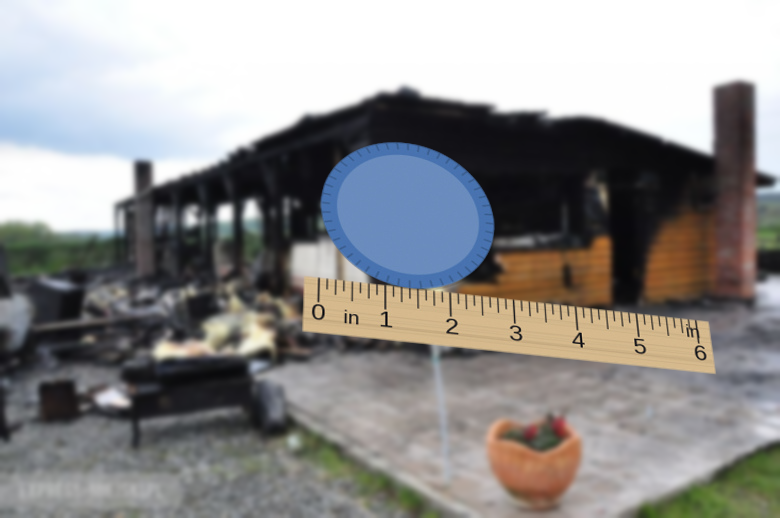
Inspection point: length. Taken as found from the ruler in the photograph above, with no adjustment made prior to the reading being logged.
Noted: 2.75 in
